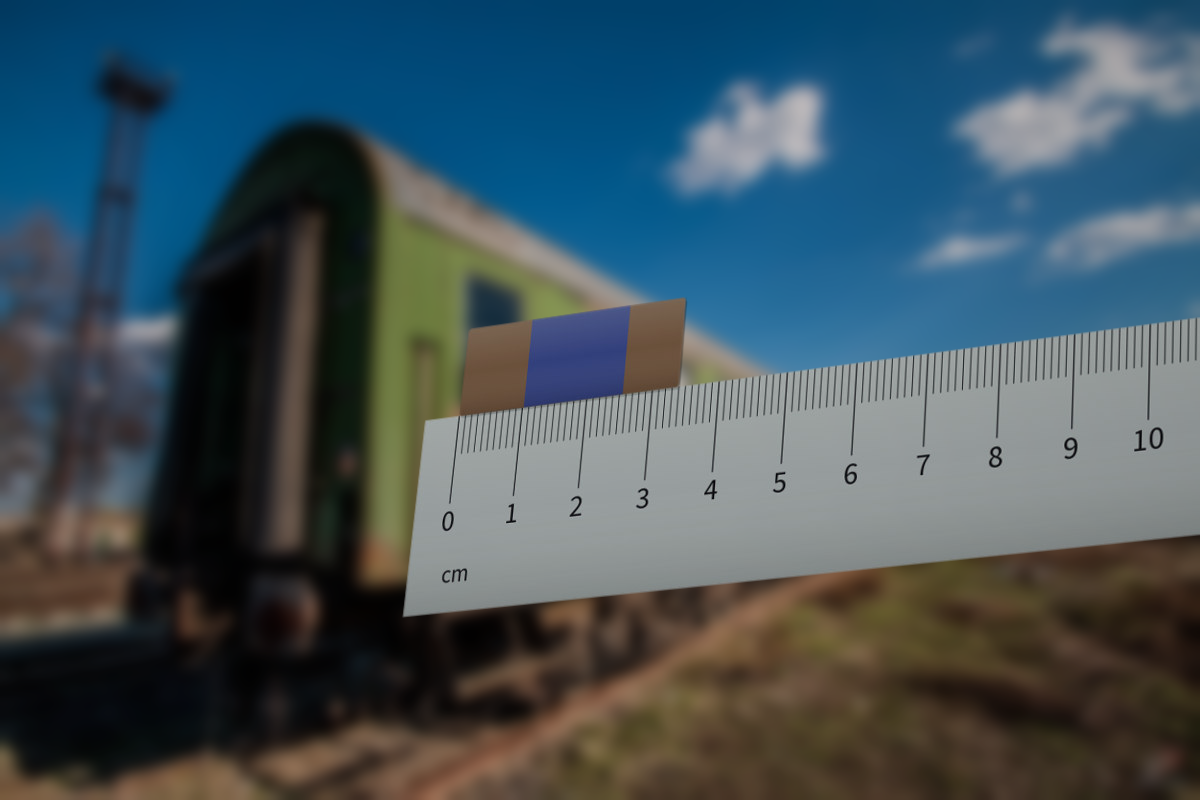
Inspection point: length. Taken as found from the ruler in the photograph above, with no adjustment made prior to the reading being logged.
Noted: 3.4 cm
